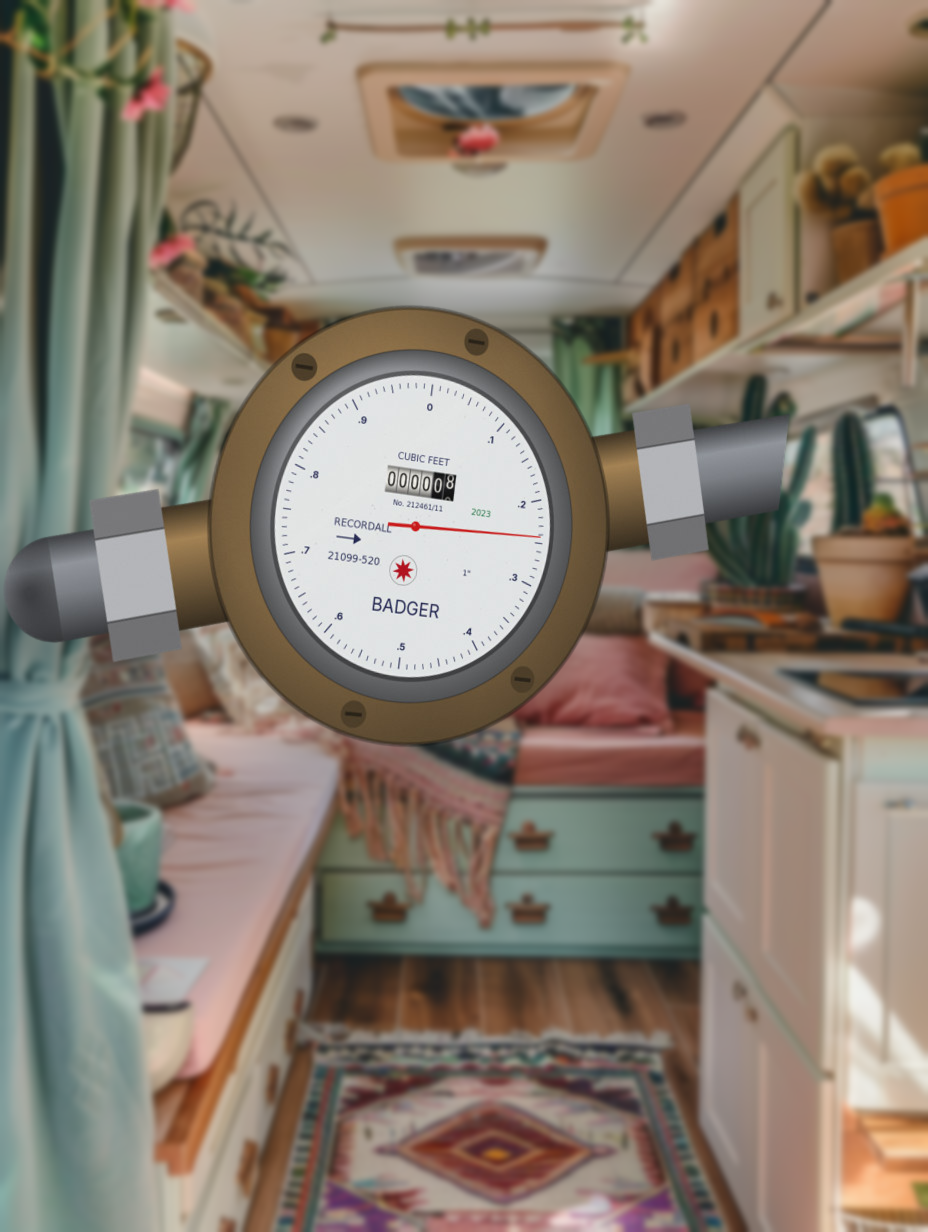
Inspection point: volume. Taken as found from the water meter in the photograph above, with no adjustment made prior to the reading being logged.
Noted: 8.24 ft³
